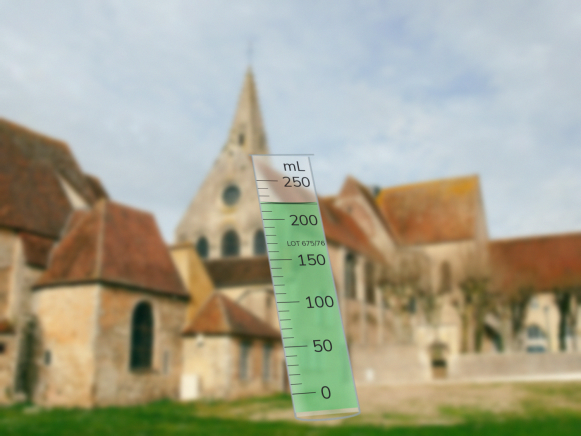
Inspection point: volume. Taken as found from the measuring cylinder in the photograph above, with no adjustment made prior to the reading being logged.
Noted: 220 mL
